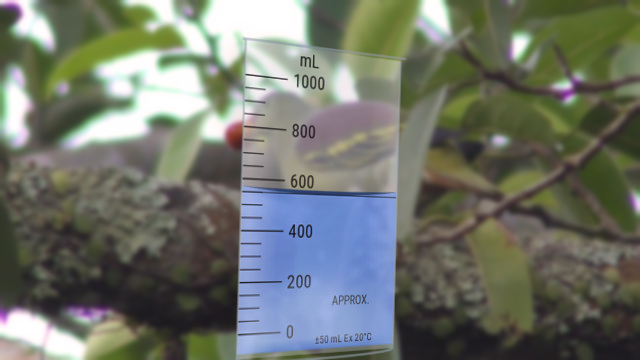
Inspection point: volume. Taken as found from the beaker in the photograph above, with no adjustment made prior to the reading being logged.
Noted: 550 mL
